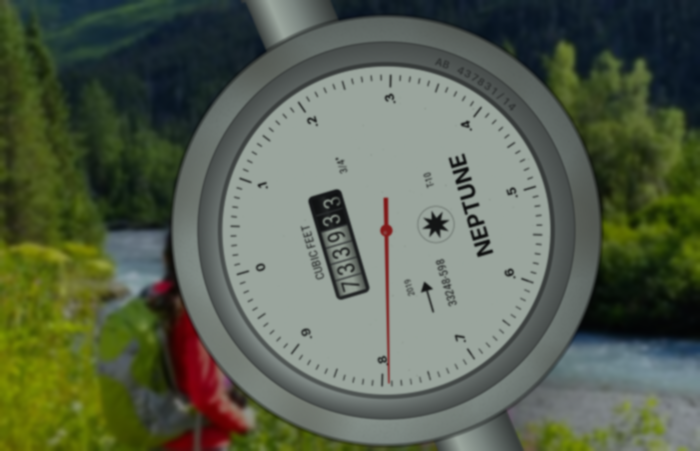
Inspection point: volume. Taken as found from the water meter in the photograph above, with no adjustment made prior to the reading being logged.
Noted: 733932.79 ft³
